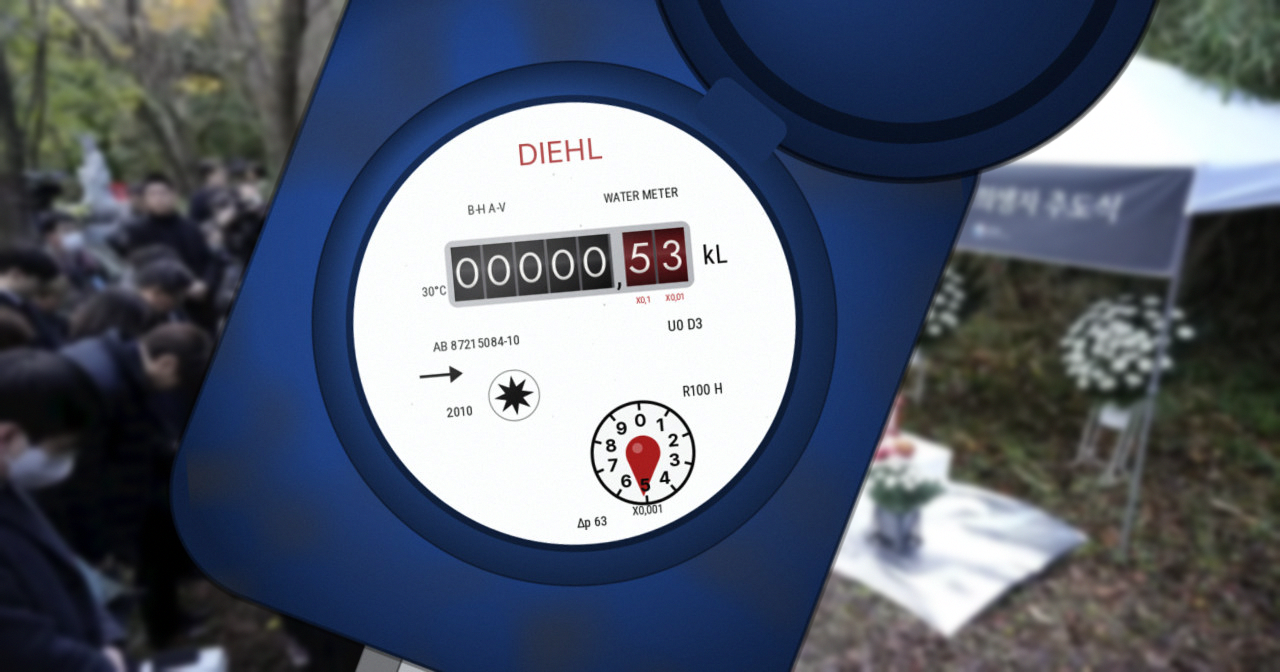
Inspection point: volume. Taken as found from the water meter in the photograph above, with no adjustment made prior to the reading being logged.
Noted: 0.535 kL
